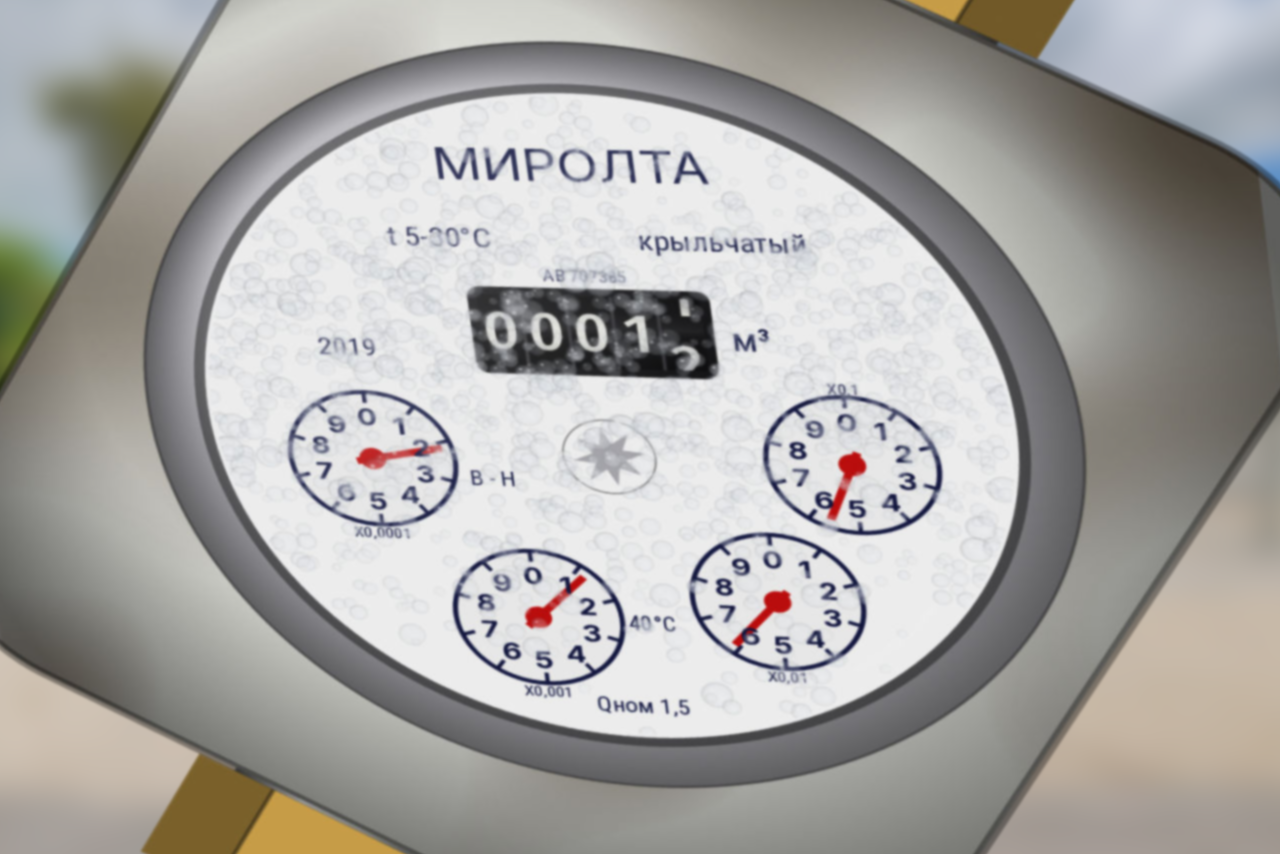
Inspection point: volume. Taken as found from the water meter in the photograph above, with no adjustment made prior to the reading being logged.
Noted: 11.5612 m³
